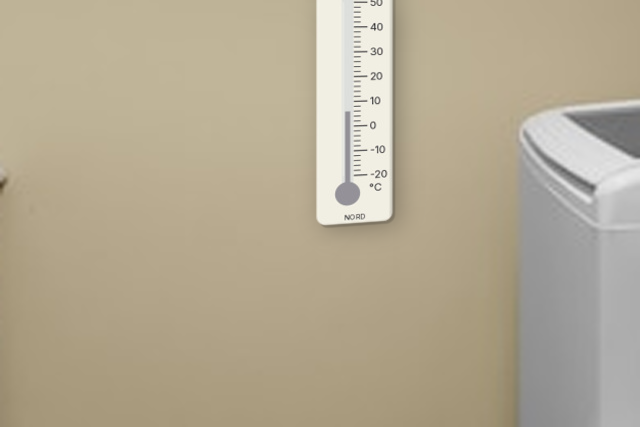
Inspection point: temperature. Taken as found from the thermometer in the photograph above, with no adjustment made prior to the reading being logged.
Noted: 6 °C
